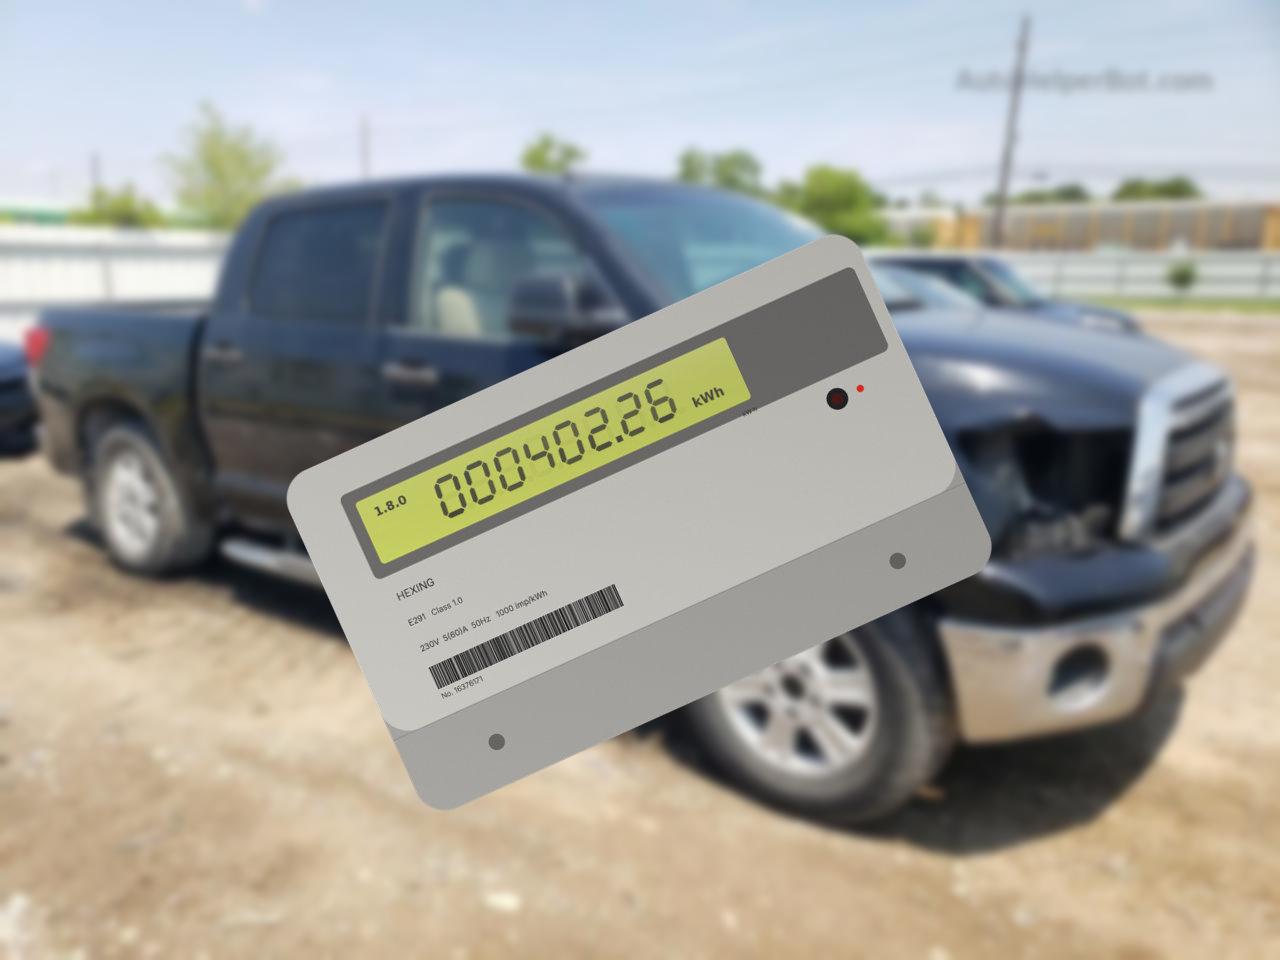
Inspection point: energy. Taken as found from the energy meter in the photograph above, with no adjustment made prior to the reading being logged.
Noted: 402.26 kWh
